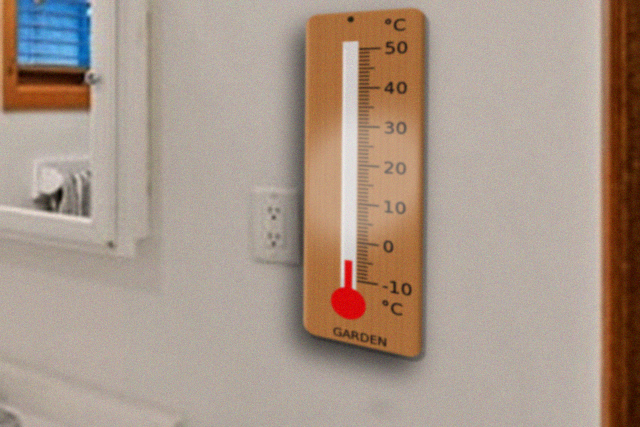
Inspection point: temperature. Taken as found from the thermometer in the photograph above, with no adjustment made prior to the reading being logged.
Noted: -5 °C
